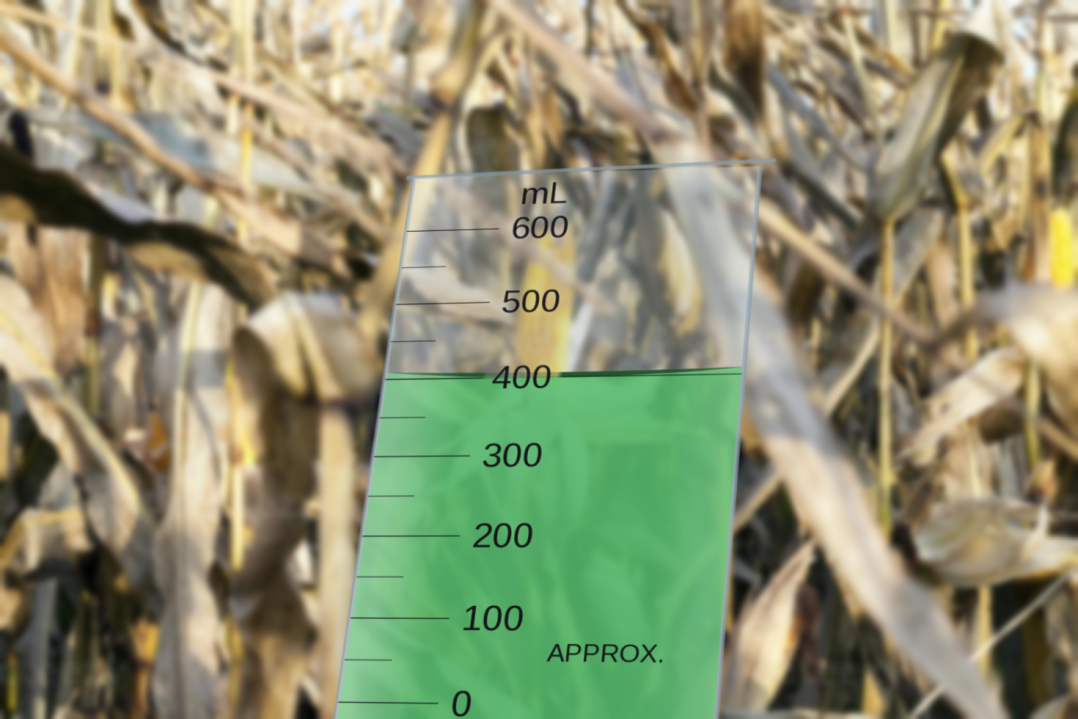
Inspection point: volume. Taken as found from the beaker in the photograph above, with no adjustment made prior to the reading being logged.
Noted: 400 mL
